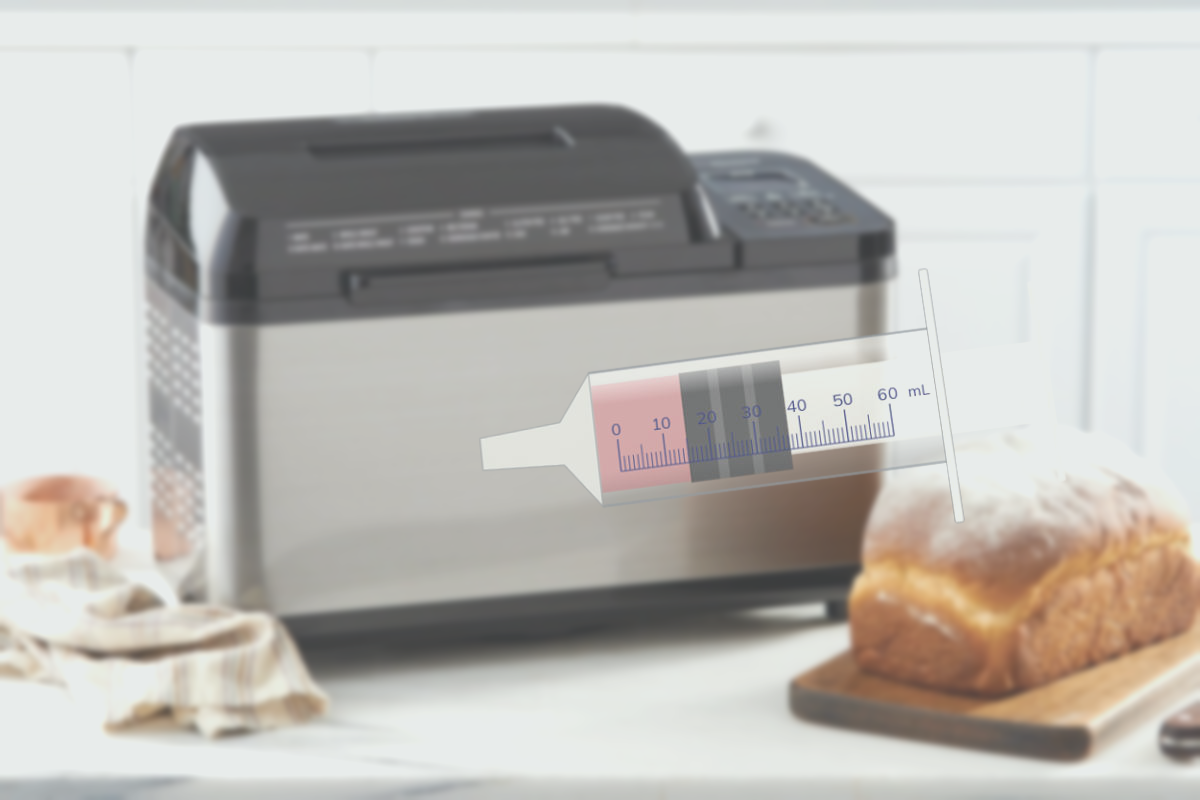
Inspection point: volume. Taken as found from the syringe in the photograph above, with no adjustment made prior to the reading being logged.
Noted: 15 mL
